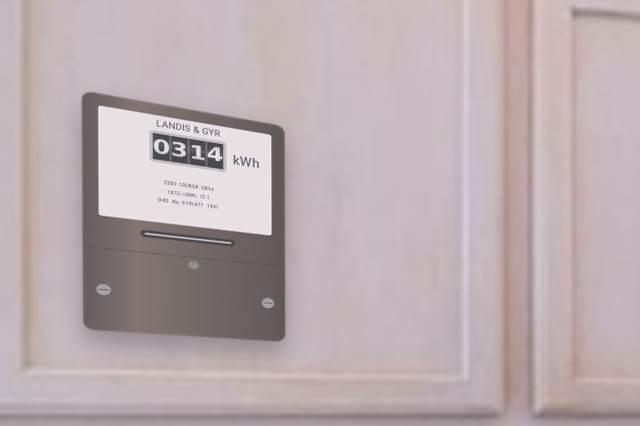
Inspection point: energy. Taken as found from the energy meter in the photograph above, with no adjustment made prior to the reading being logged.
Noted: 314 kWh
